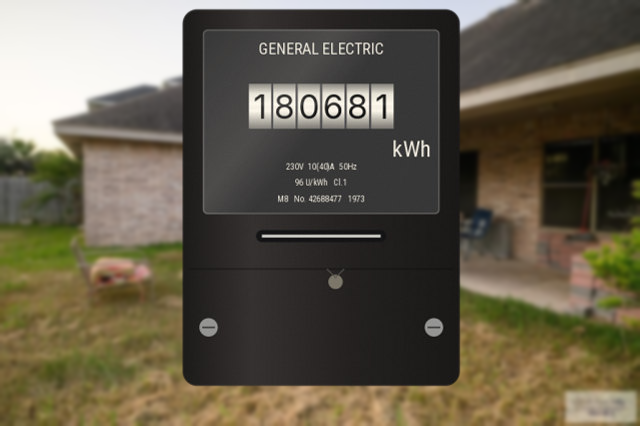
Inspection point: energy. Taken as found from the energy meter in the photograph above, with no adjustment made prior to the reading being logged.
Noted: 180681 kWh
